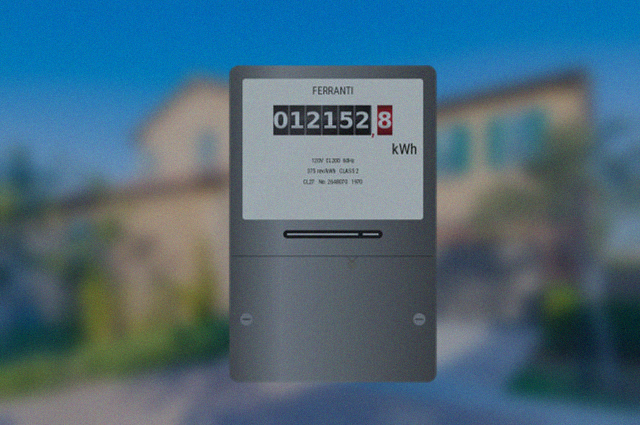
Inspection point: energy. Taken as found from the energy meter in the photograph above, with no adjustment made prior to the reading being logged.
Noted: 12152.8 kWh
